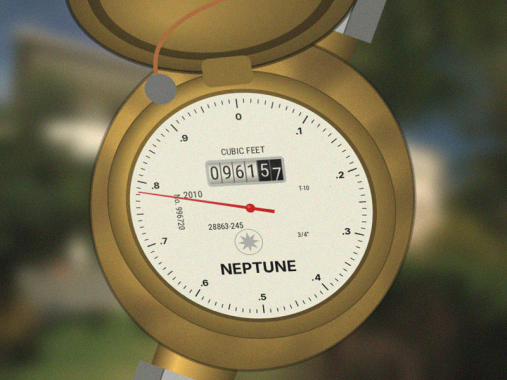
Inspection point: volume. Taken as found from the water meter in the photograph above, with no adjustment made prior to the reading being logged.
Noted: 96156.78 ft³
